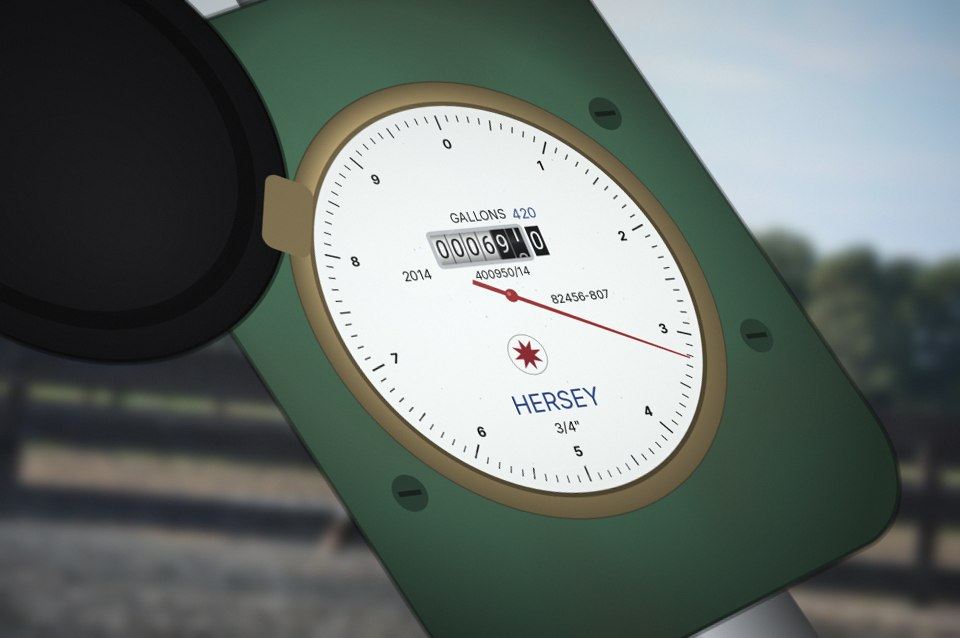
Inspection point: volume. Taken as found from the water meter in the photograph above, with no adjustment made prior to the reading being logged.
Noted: 6913.2 gal
